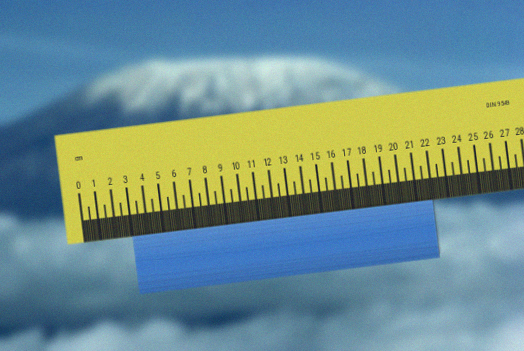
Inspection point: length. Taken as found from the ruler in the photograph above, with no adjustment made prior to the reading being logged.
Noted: 19 cm
